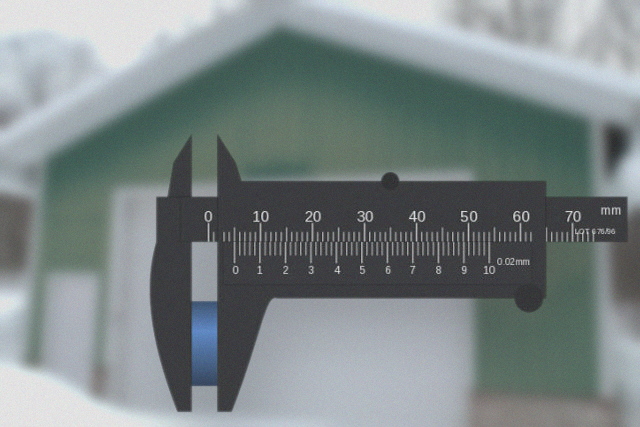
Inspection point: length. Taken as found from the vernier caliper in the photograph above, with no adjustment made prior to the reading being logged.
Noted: 5.0 mm
